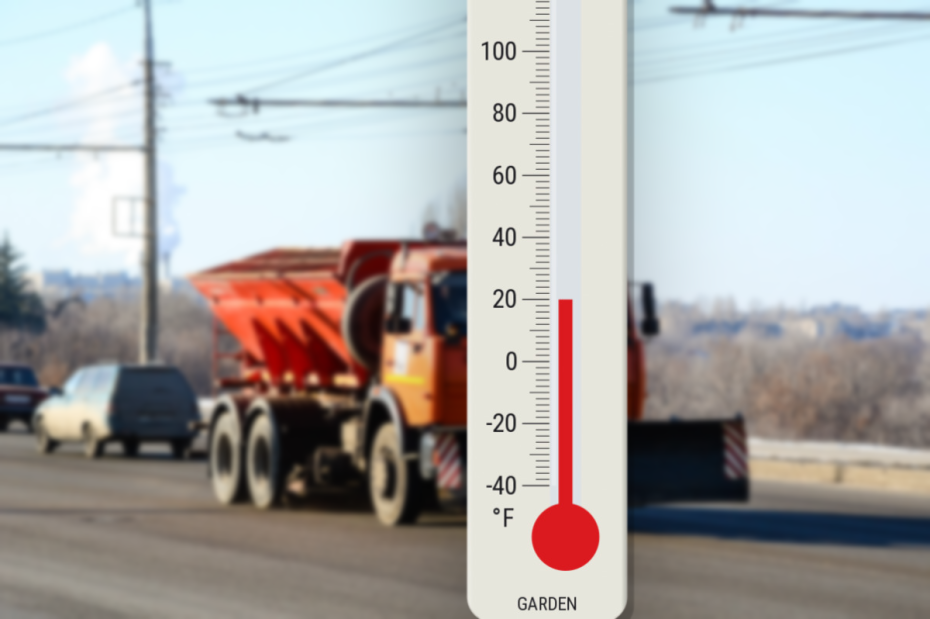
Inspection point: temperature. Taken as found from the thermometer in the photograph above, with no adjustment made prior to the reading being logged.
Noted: 20 °F
